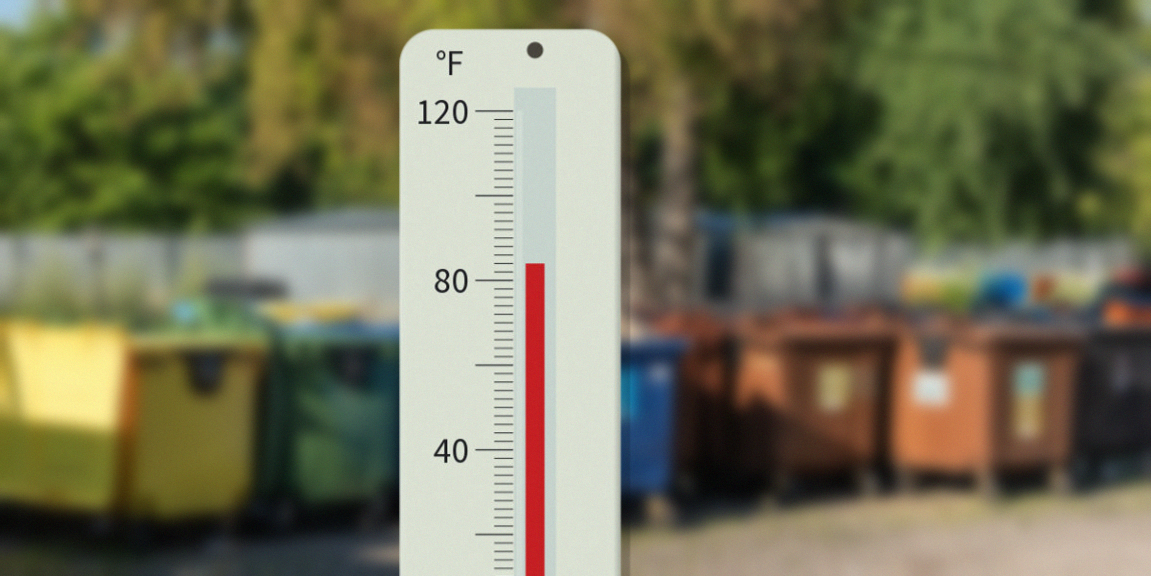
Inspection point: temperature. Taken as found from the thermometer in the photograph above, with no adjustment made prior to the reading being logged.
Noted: 84 °F
